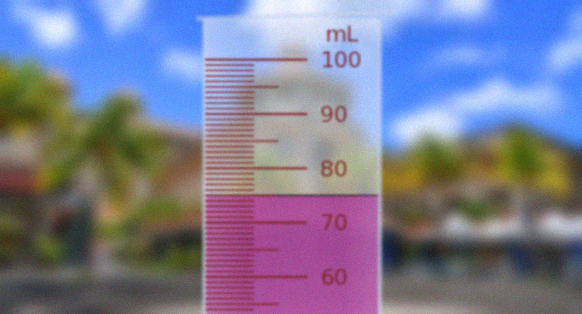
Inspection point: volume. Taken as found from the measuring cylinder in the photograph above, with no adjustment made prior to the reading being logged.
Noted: 75 mL
